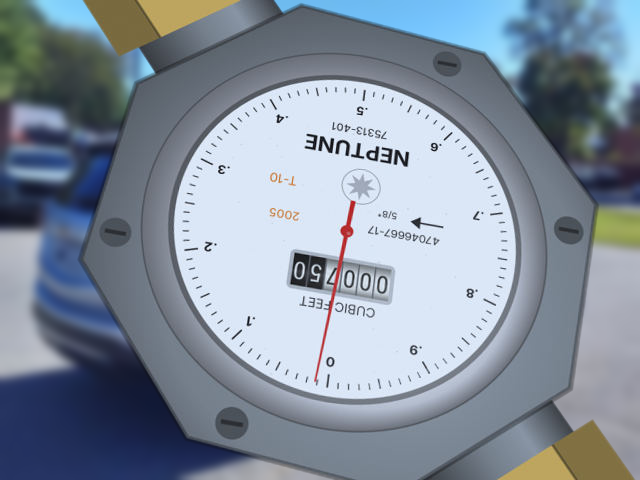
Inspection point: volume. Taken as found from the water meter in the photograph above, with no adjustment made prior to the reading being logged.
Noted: 750.01 ft³
